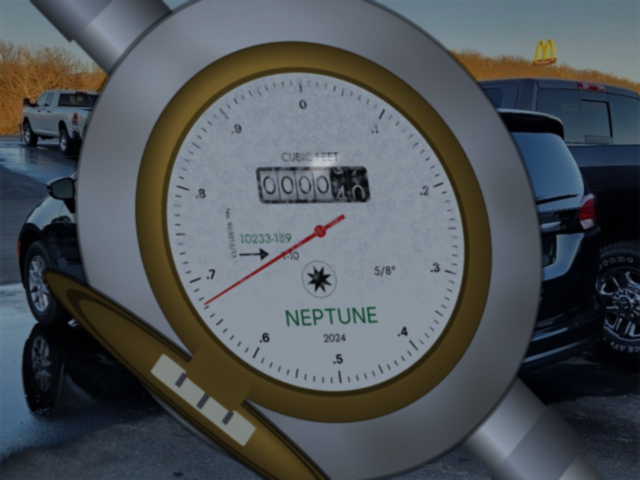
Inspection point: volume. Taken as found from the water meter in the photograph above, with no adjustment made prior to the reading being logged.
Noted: 39.67 ft³
